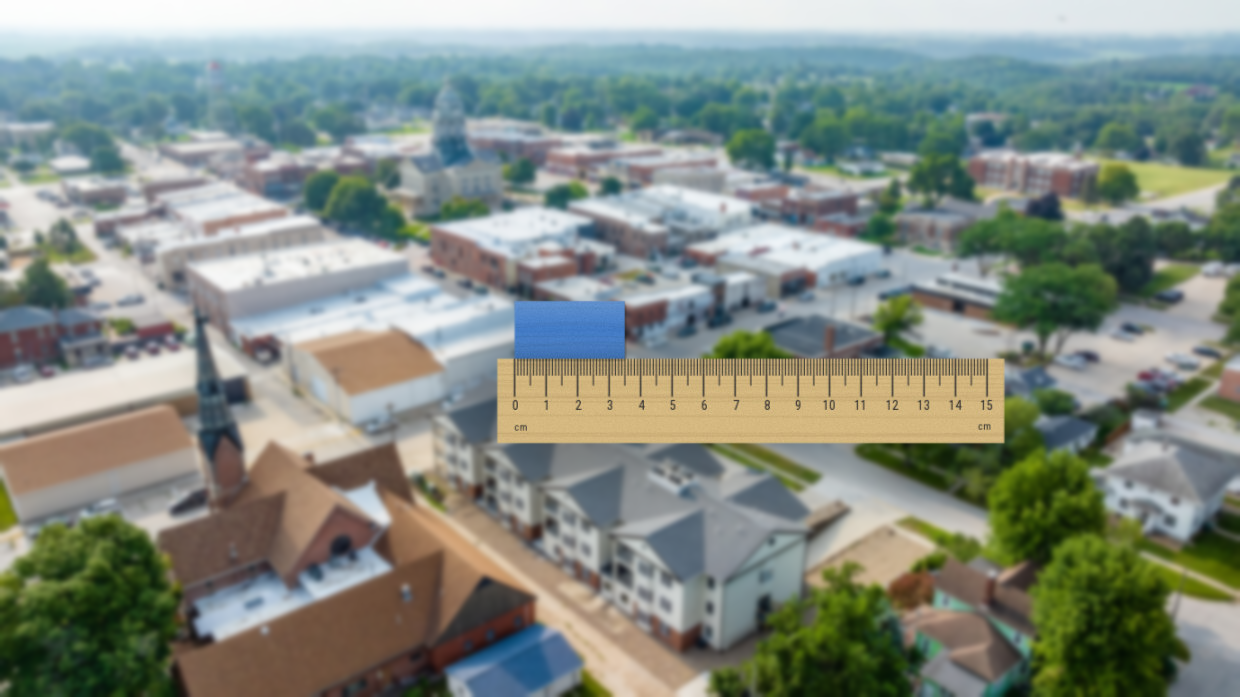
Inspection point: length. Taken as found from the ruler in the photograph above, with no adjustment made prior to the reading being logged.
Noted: 3.5 cm
